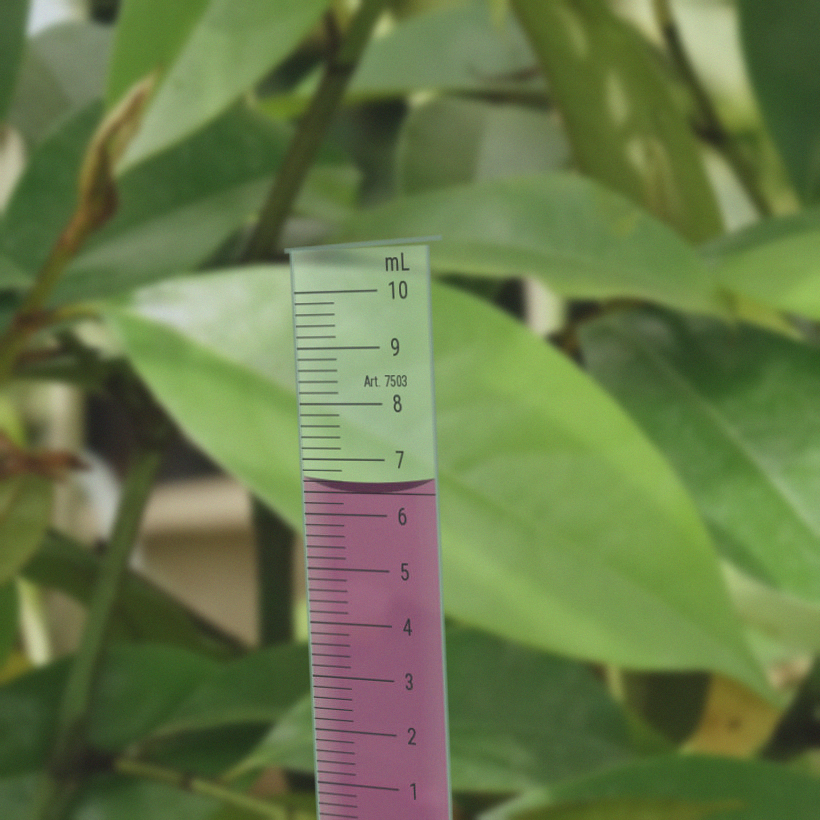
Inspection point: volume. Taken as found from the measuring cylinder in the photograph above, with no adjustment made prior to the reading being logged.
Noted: 6.4 mL
